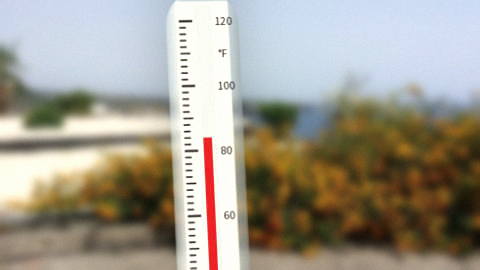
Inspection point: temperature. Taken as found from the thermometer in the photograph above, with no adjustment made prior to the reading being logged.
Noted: 84 °F
